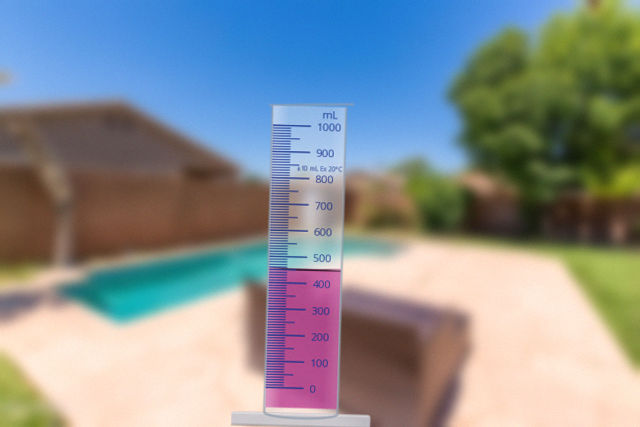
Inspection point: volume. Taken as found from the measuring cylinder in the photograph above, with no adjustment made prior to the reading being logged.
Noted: 450 mL
